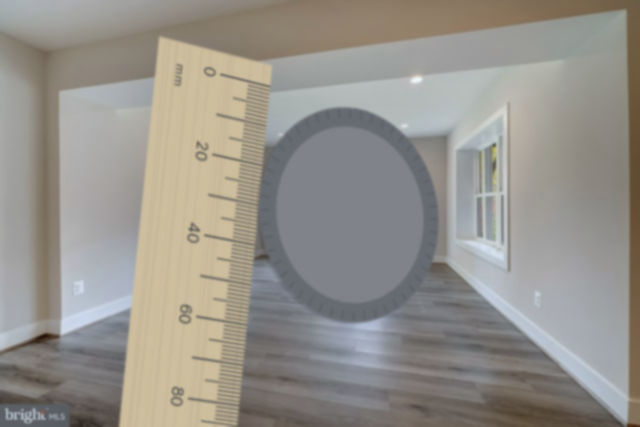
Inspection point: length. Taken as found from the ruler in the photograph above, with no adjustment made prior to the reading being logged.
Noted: 55 mm
